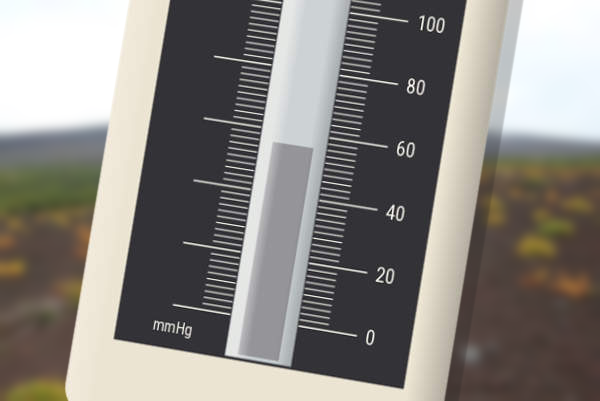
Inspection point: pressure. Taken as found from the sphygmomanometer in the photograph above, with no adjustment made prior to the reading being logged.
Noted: 56 mmHg
